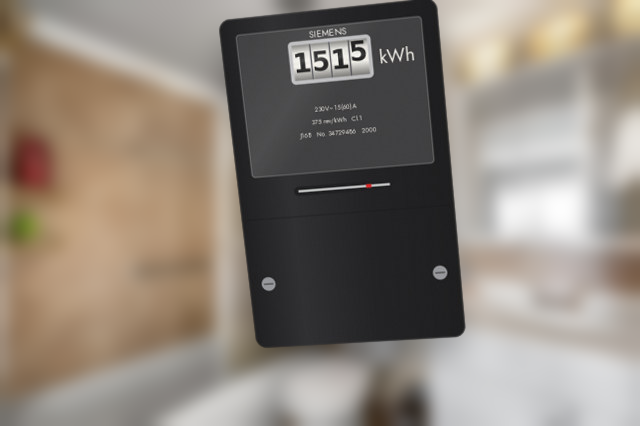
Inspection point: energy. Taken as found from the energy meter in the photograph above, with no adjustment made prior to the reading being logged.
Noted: 1515 kWh
